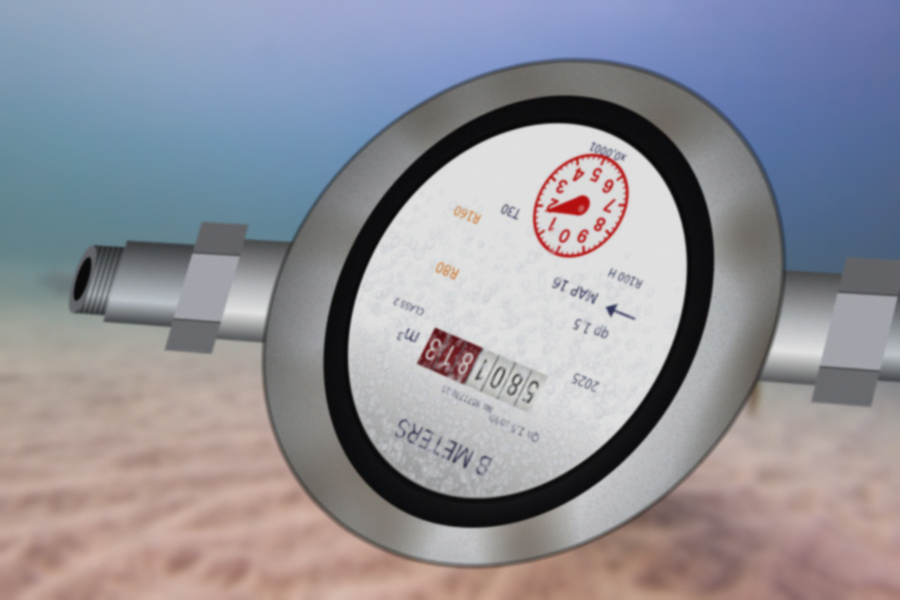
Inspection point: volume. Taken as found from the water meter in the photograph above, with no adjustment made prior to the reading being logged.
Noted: 5801.8131 m³
